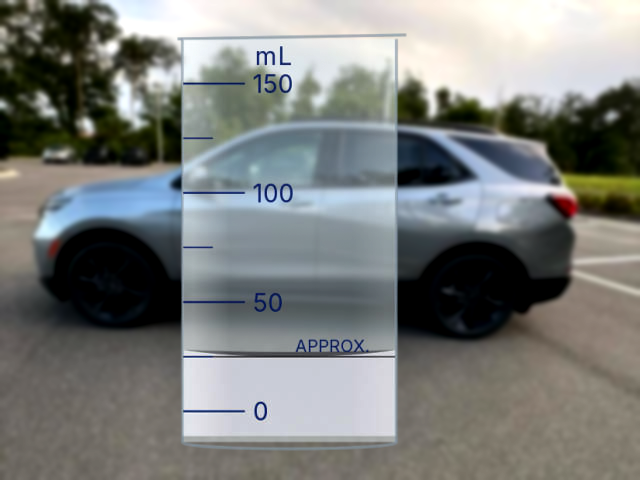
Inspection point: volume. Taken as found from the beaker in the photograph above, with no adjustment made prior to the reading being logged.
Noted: 25 mL
